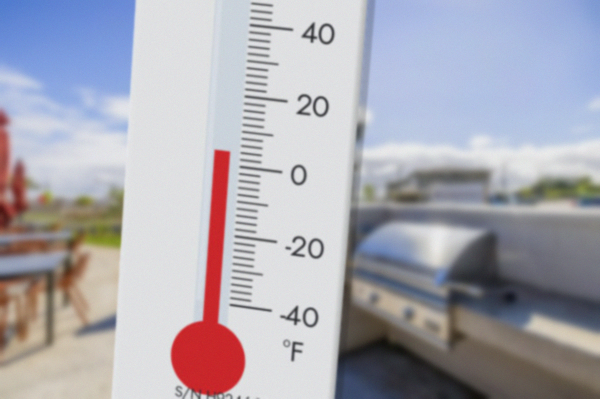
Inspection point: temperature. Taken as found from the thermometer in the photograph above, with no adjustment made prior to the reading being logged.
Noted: 4 °F
